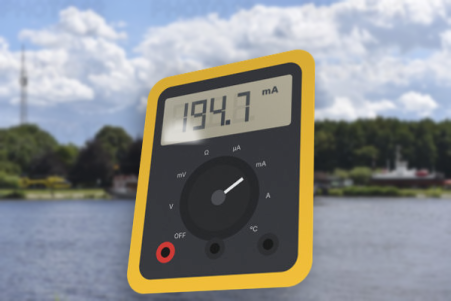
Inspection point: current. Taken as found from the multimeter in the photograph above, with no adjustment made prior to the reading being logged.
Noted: 194.7 mA
